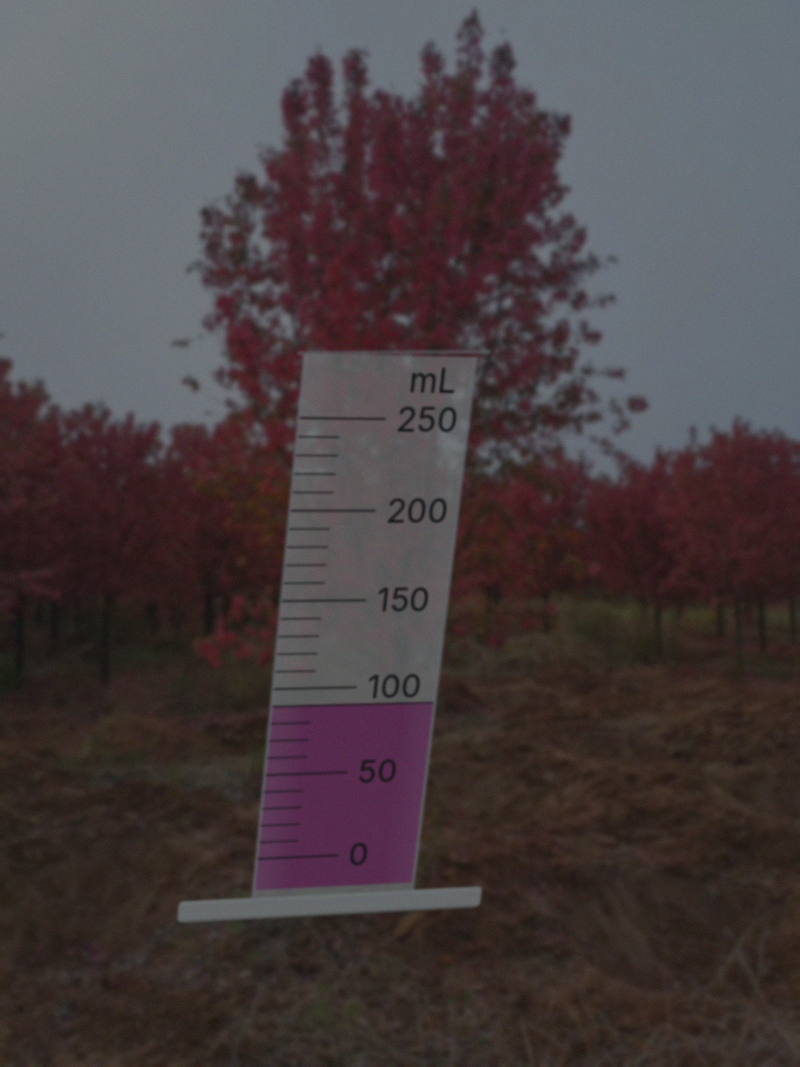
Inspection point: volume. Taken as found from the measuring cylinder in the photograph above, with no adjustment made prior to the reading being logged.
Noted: 90 mL
